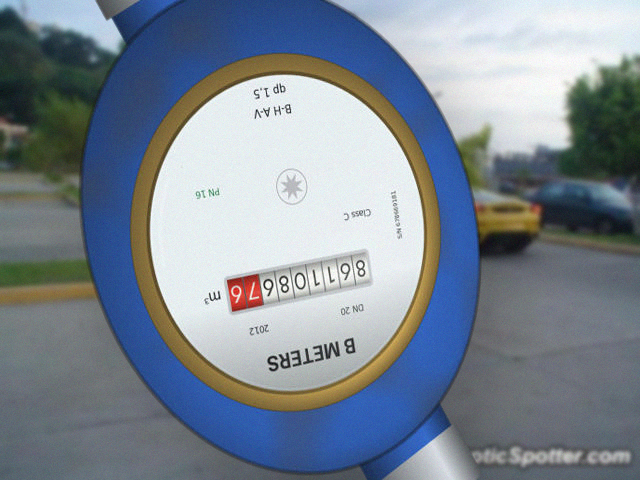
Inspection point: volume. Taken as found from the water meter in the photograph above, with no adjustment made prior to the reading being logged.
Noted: 8611086.76 m³
